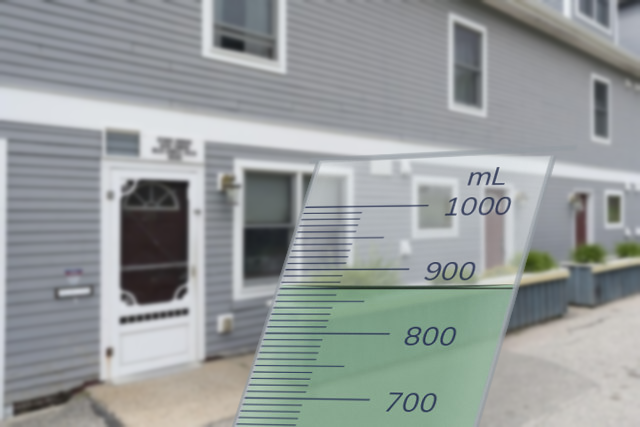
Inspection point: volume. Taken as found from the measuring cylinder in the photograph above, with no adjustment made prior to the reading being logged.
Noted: 870 mL
